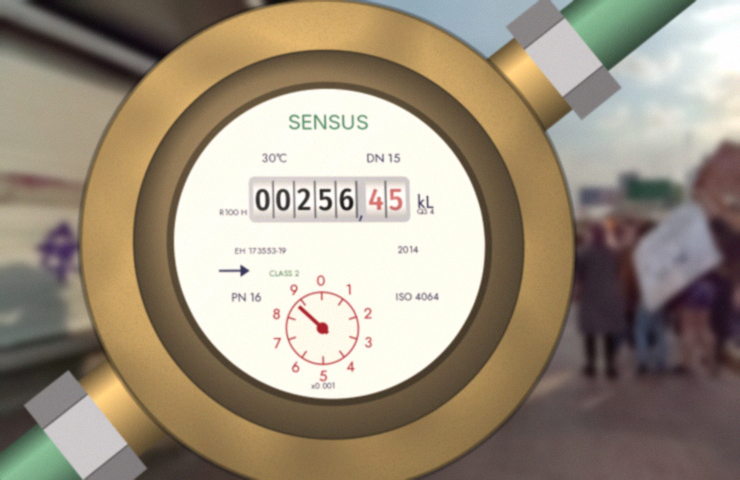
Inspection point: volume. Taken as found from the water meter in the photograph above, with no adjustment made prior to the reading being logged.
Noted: 256.458 kL
